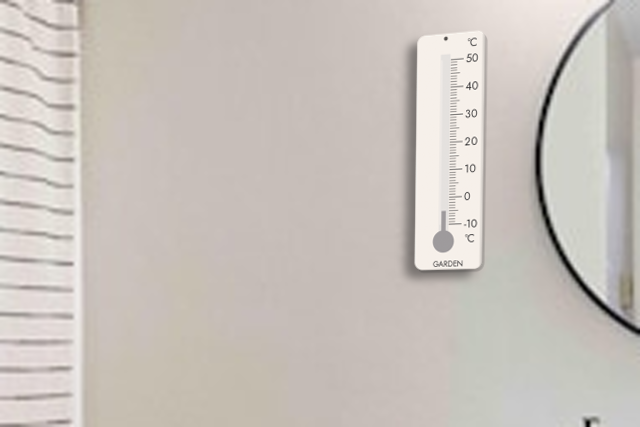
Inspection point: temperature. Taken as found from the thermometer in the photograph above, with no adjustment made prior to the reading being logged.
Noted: -5 °C
